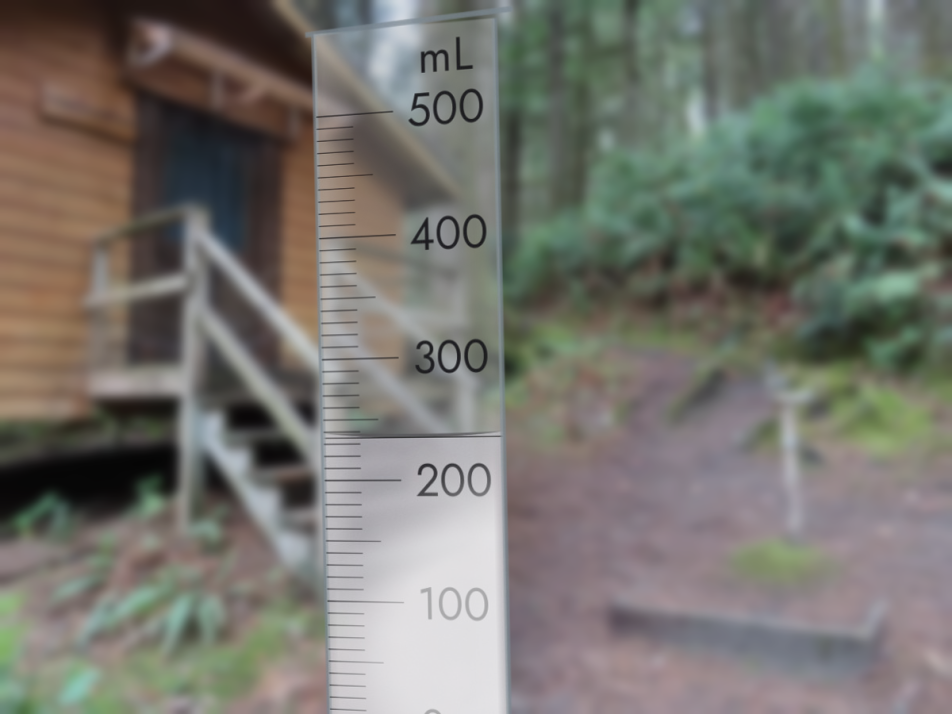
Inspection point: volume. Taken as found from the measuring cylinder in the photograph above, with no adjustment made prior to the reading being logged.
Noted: 235 mL
